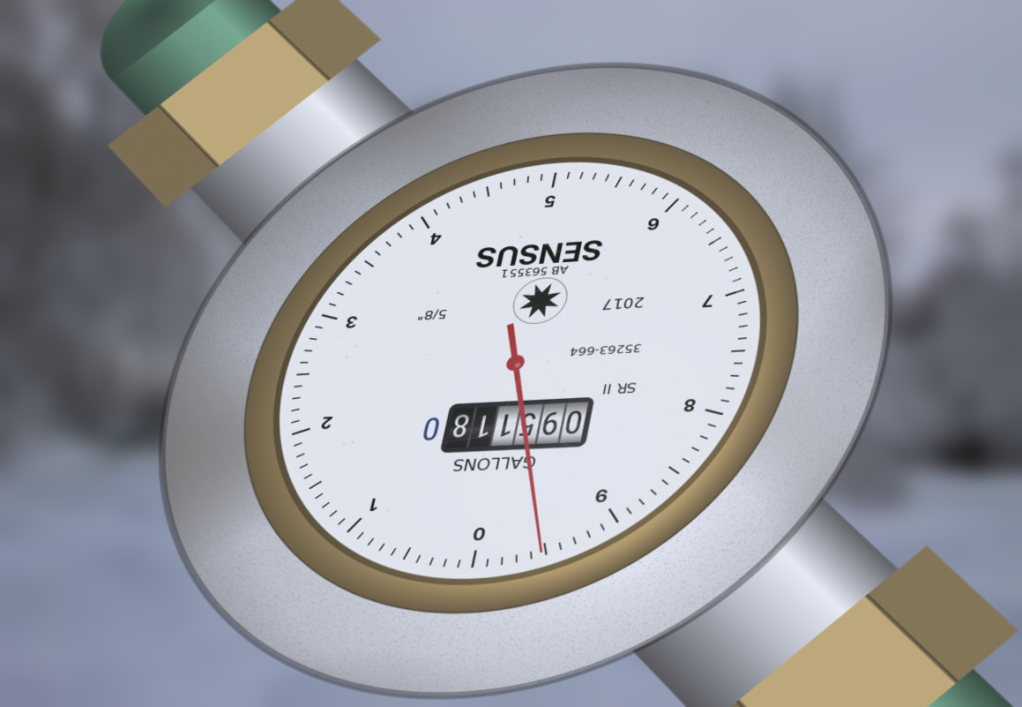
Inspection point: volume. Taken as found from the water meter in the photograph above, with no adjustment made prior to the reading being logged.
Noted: 951179.5 gal
